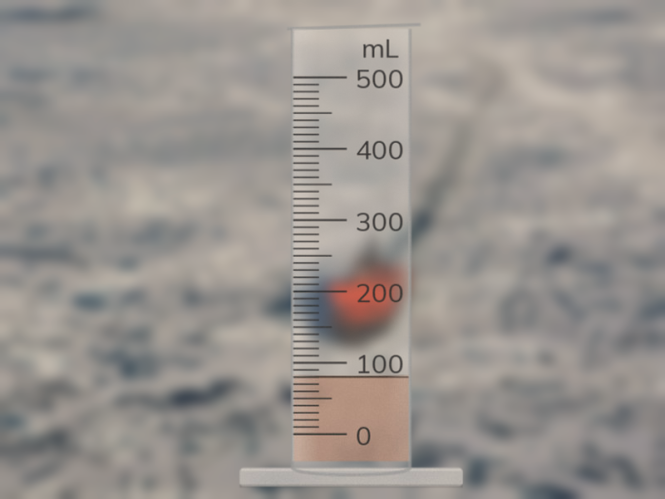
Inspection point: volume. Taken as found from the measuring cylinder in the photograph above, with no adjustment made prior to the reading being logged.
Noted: 80 mL
